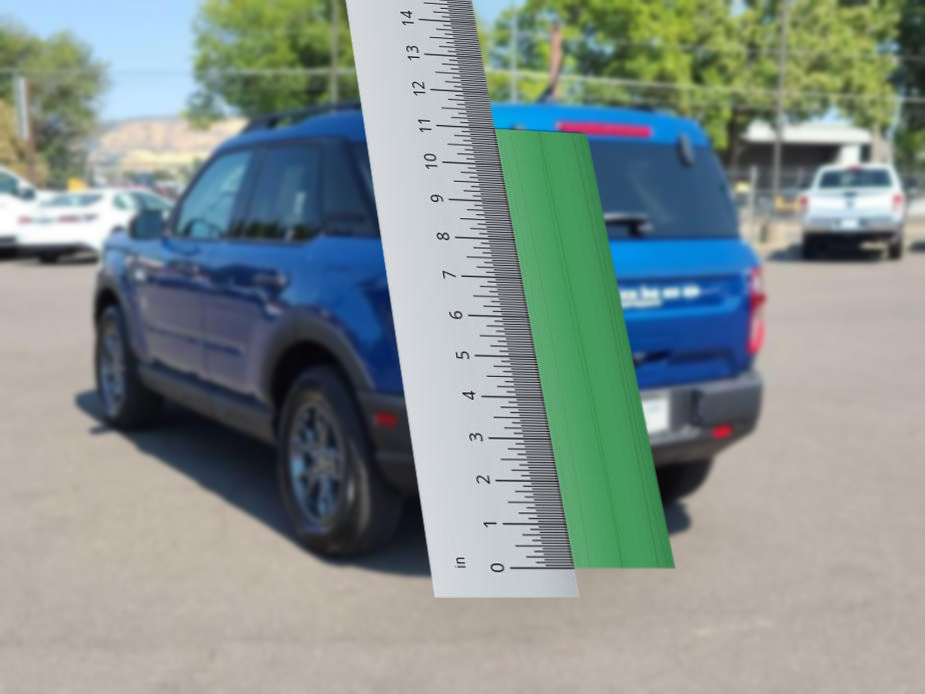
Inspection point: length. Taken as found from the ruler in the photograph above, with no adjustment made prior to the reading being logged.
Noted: 11 in
